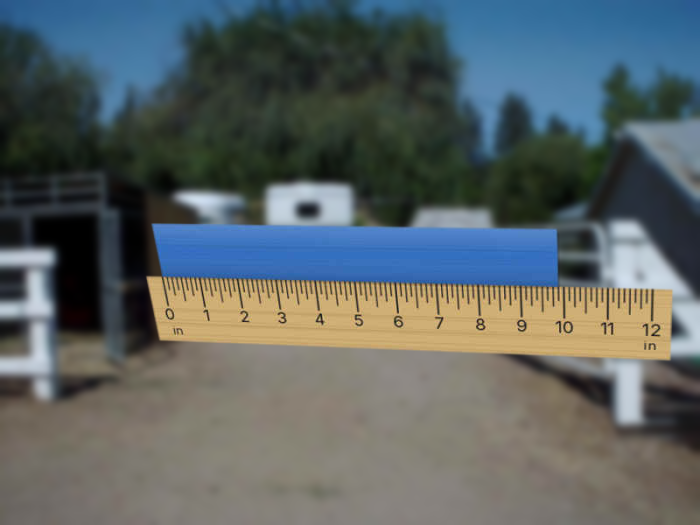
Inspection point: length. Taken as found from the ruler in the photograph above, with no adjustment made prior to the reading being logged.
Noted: 9.875 in
